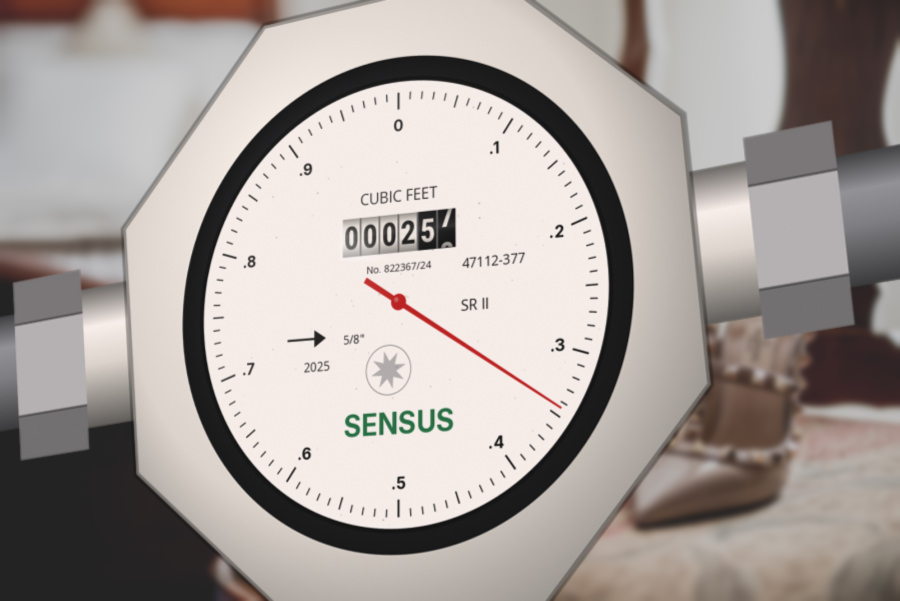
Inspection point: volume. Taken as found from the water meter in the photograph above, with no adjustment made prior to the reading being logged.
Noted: 257.34 ft³
